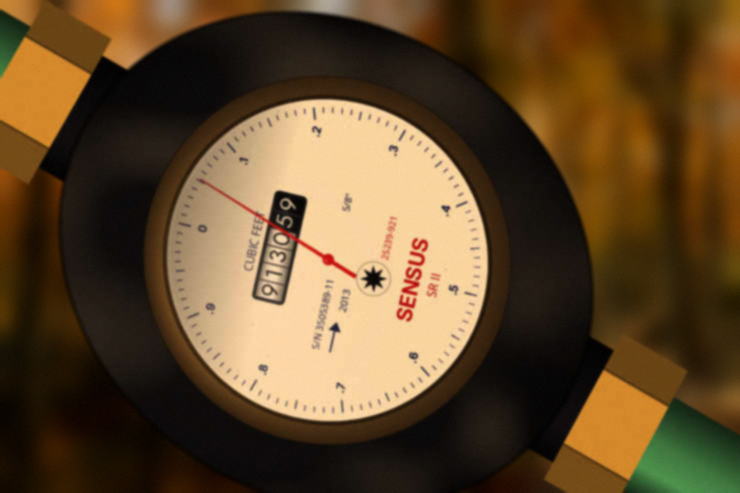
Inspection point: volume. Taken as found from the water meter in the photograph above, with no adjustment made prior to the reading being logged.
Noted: 913059.05 ft³
